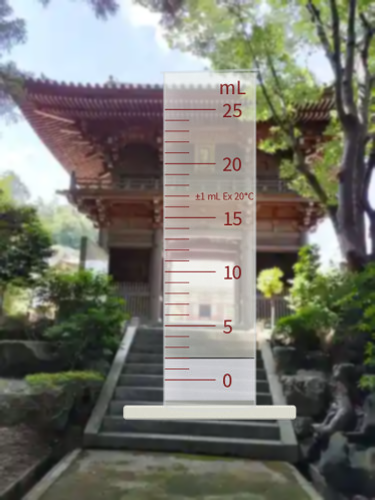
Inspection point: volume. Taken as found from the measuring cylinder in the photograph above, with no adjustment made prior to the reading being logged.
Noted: 2 mL
